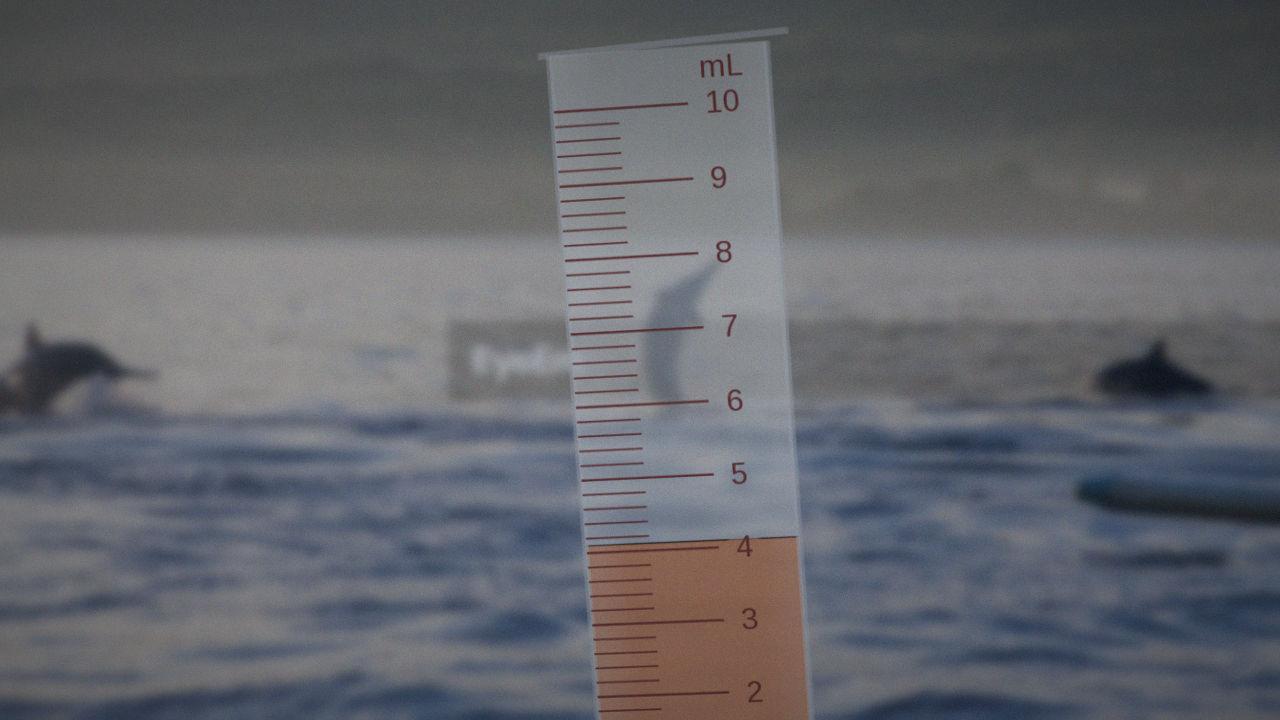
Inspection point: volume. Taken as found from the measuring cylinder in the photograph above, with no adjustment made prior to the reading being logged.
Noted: 4.1 mL
